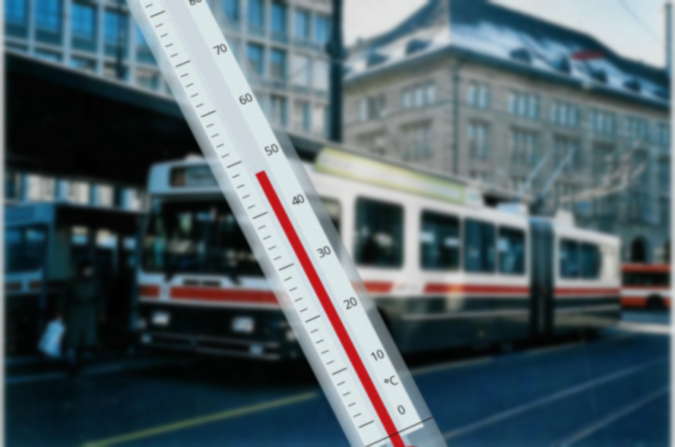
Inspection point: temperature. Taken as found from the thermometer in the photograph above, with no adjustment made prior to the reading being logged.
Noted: 47 °C
